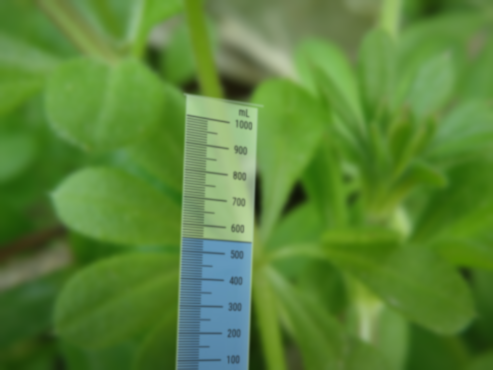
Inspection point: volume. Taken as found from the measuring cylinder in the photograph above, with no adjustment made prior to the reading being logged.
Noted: 550 mL
